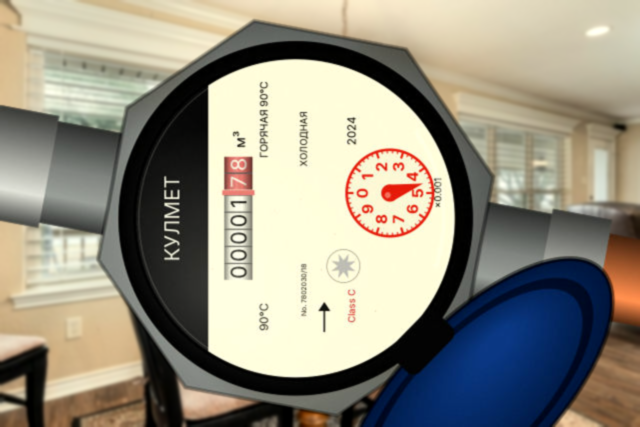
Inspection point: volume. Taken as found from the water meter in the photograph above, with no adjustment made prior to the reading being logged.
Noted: 1.784 m³
